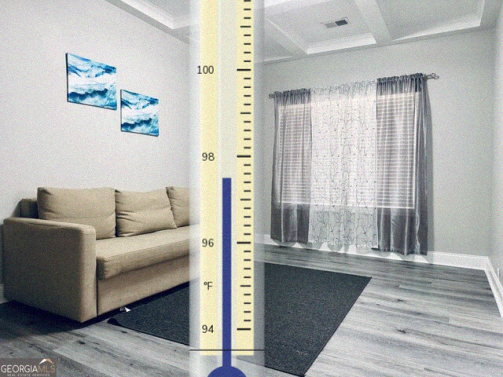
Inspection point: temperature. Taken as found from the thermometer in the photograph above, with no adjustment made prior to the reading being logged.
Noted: 97.5 °F
